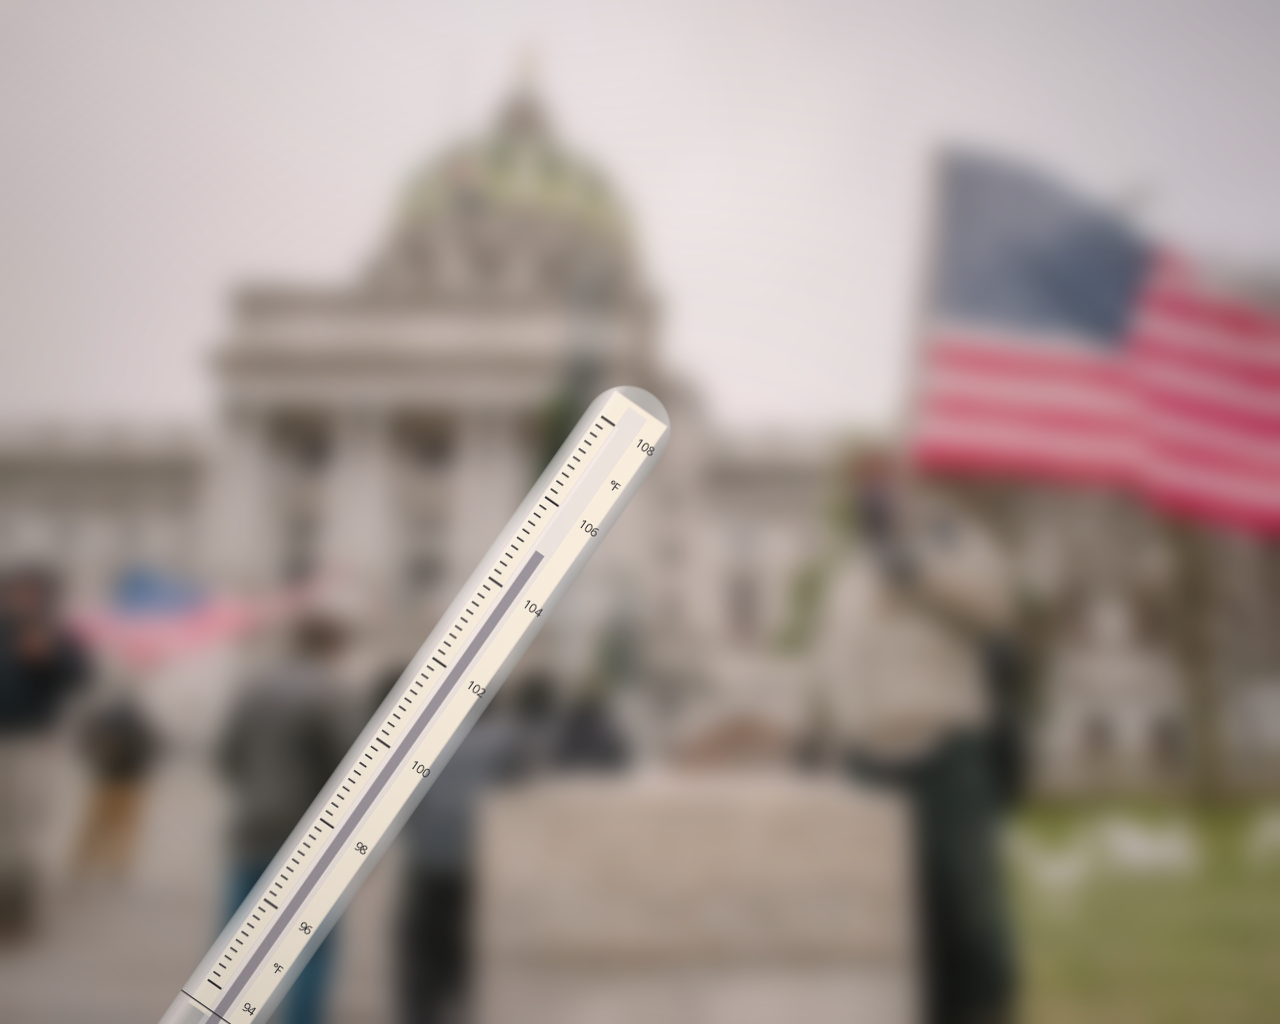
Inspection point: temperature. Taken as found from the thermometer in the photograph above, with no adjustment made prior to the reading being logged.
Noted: 105 °F
